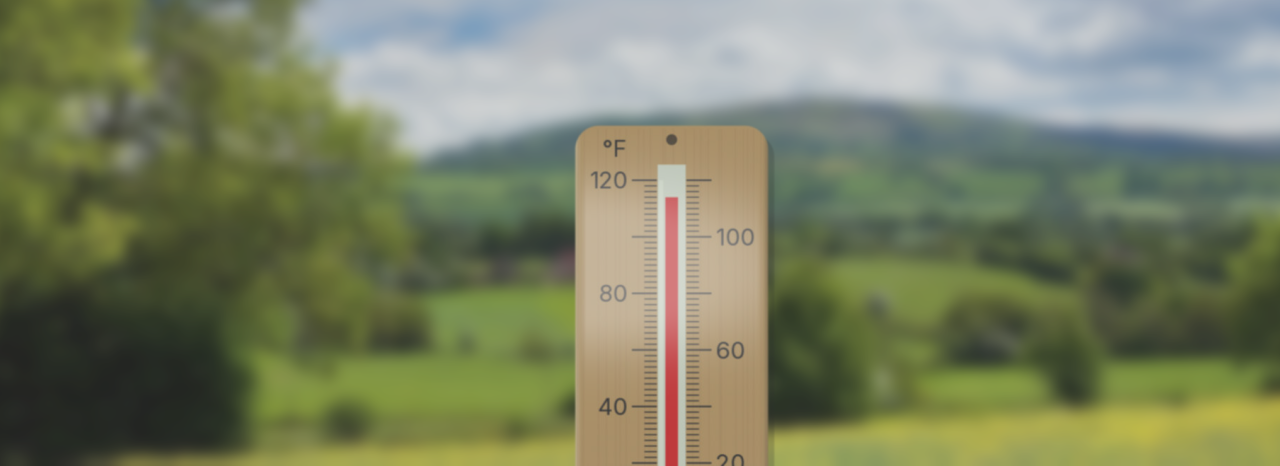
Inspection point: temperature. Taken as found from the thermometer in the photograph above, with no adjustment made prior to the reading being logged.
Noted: 114 °F
